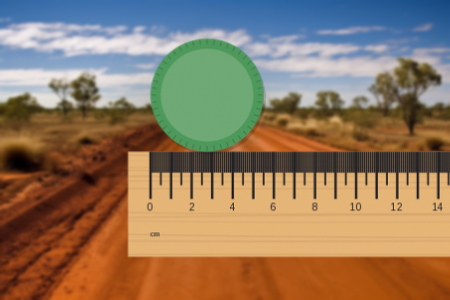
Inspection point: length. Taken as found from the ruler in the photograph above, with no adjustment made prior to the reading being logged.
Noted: 5.5 cm
